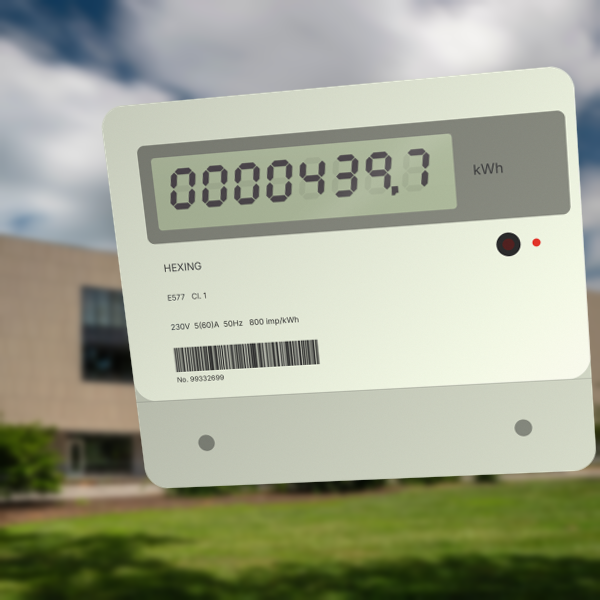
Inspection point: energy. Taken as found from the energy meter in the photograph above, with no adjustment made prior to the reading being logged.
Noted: 439.7 kWh
